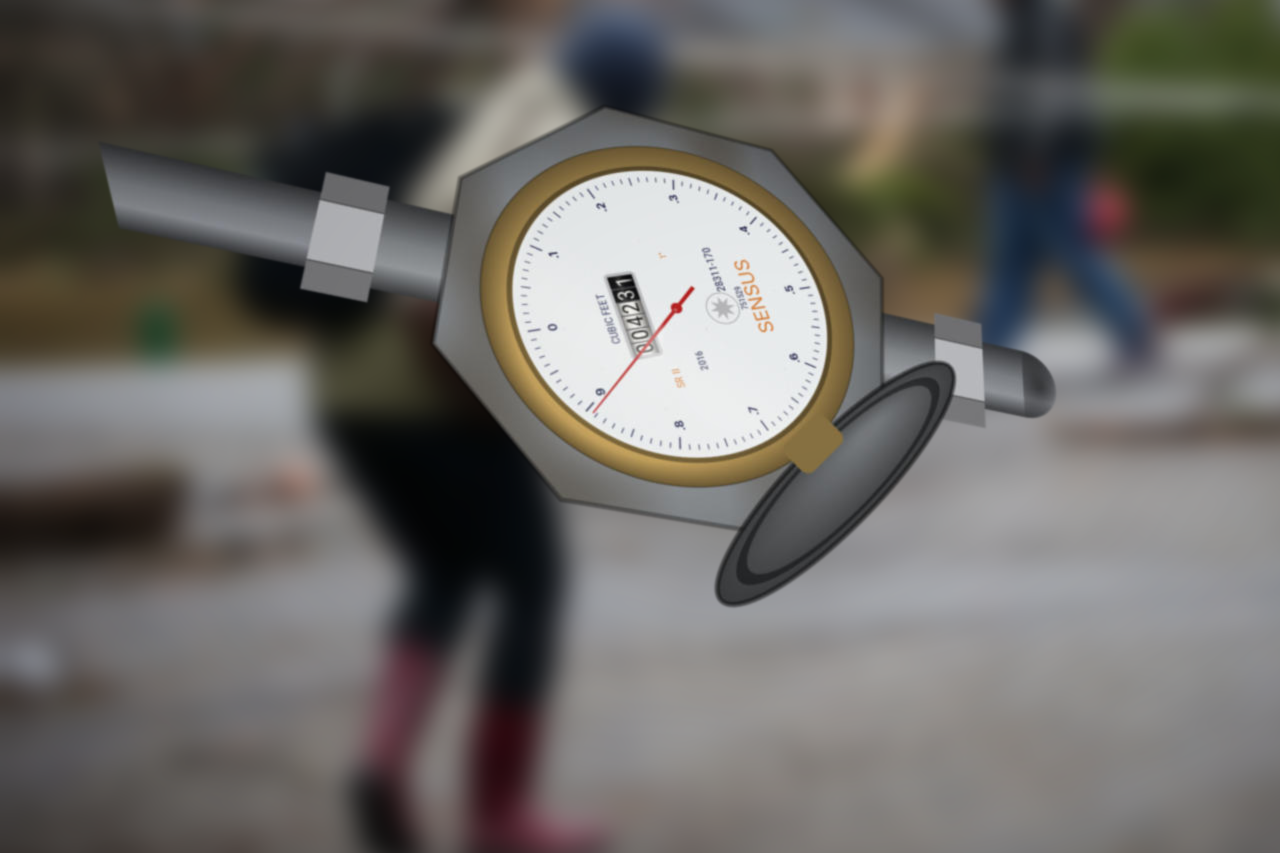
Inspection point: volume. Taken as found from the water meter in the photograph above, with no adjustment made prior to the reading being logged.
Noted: 4230.89 ft³
